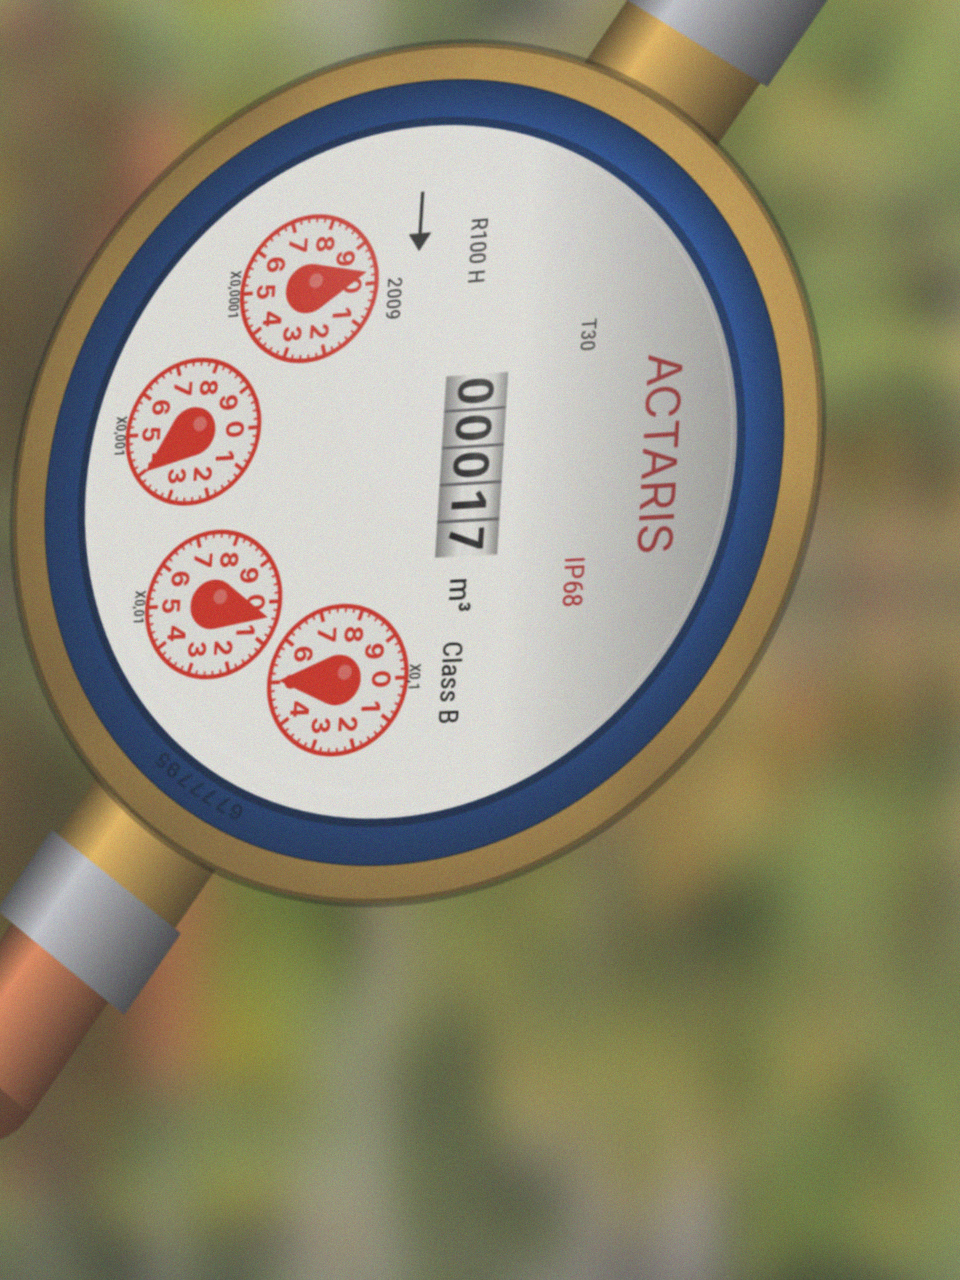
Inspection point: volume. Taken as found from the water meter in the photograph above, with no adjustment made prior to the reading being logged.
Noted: 17.5039 m³
